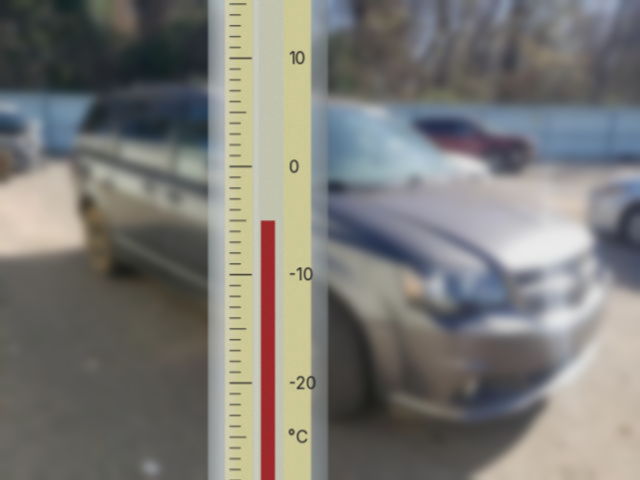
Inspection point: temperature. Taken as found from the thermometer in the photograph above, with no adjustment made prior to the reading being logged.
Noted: -5 °C
